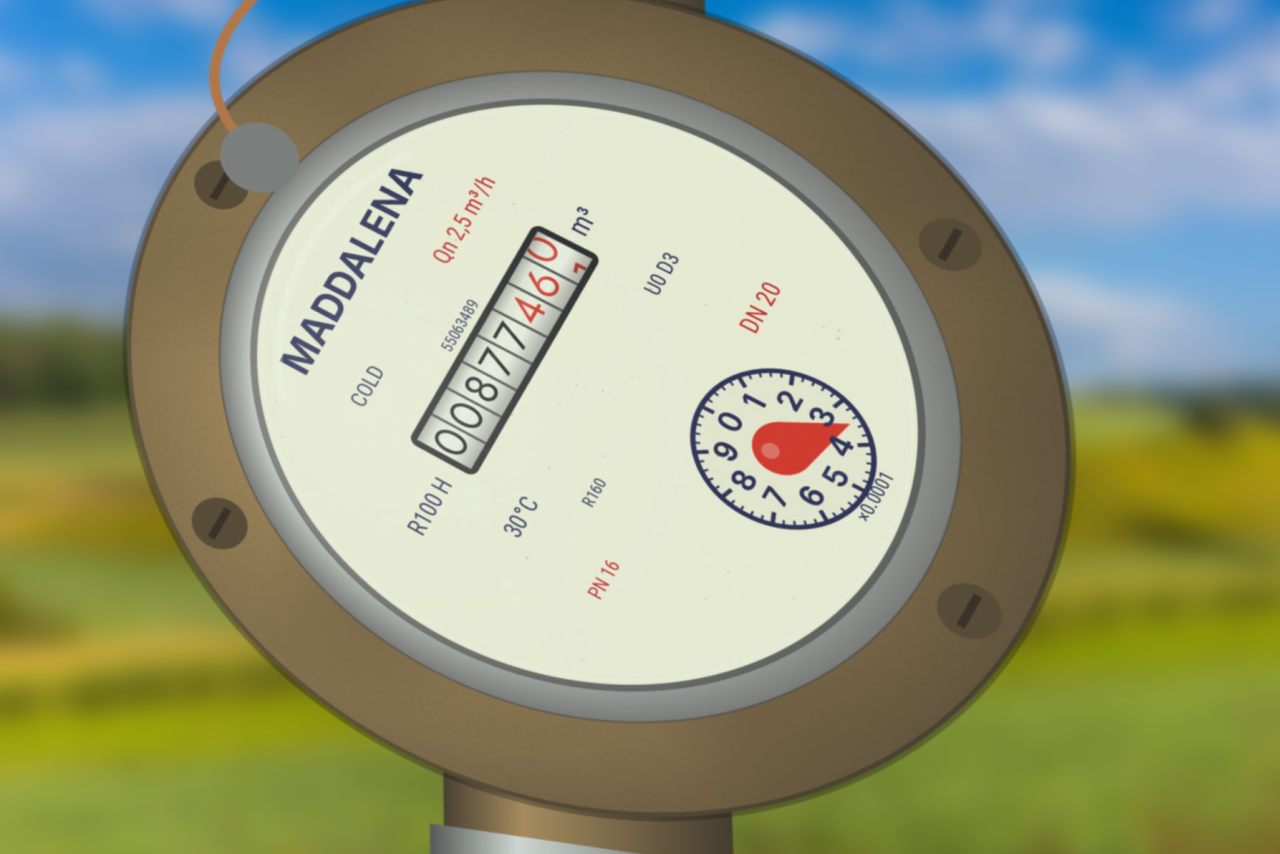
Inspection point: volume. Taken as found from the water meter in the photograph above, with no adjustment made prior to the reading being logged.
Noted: 877.4603 m³
